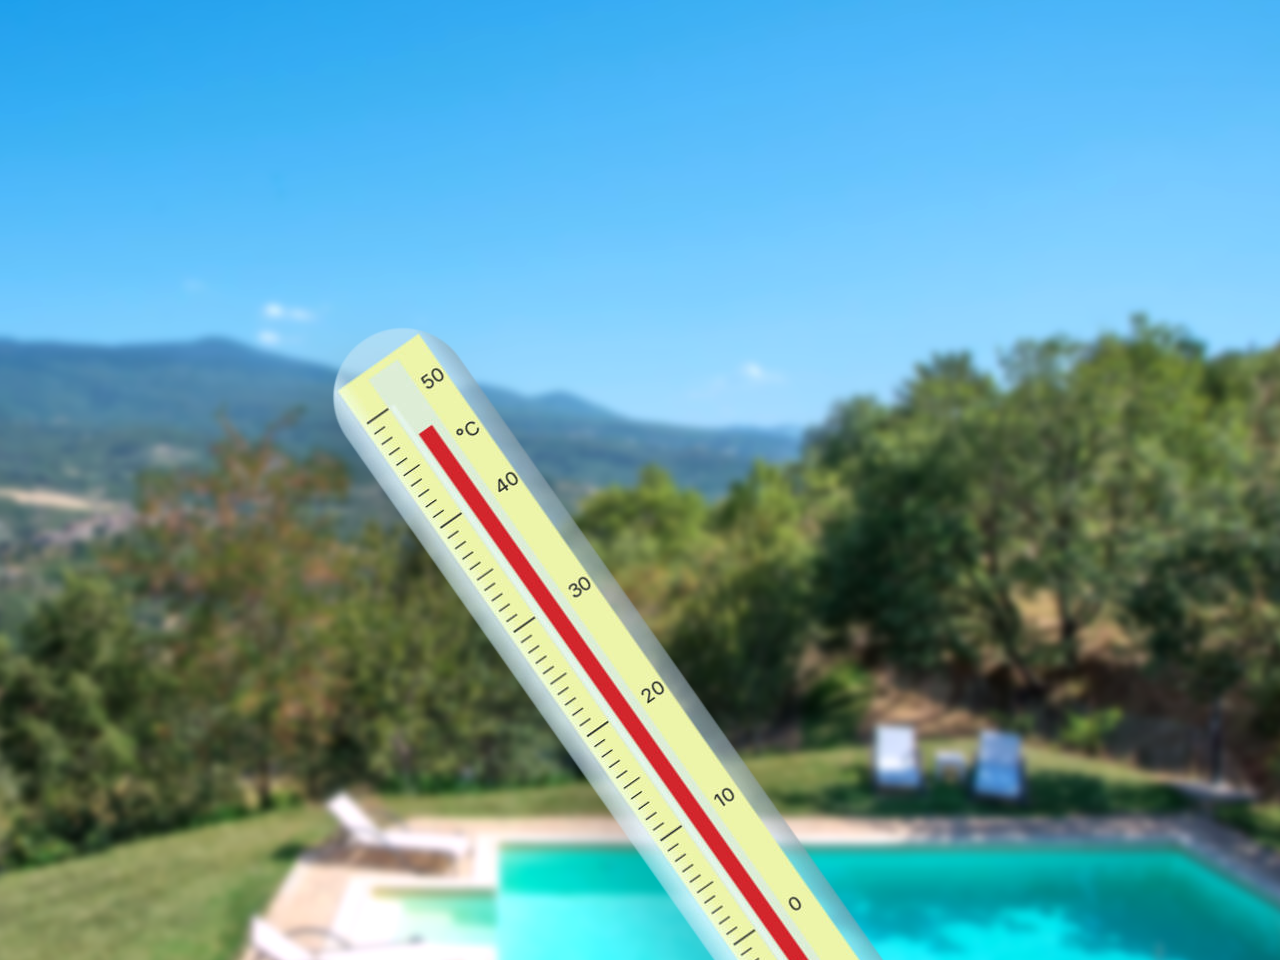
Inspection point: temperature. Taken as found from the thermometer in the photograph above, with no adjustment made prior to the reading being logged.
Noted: 47 °C
